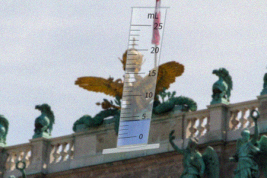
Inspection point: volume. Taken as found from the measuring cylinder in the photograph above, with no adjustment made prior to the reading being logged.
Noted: 4 mL
